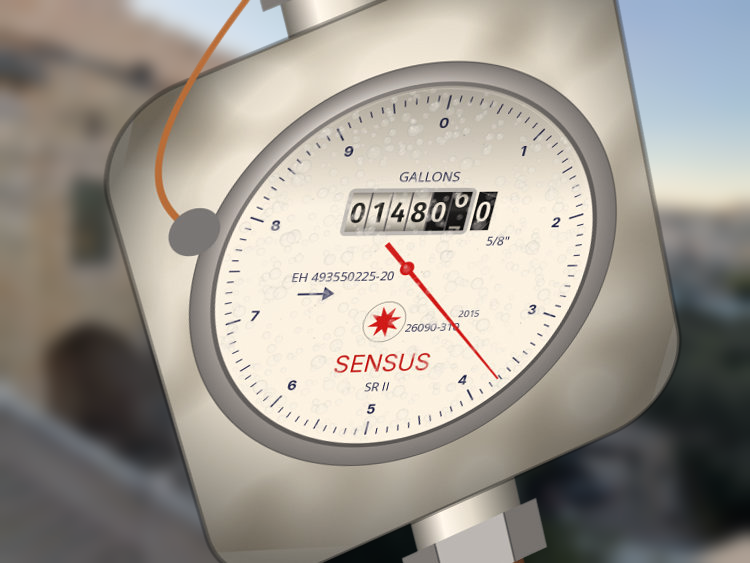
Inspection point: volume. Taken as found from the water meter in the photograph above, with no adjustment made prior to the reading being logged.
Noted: 148063.7 gal
